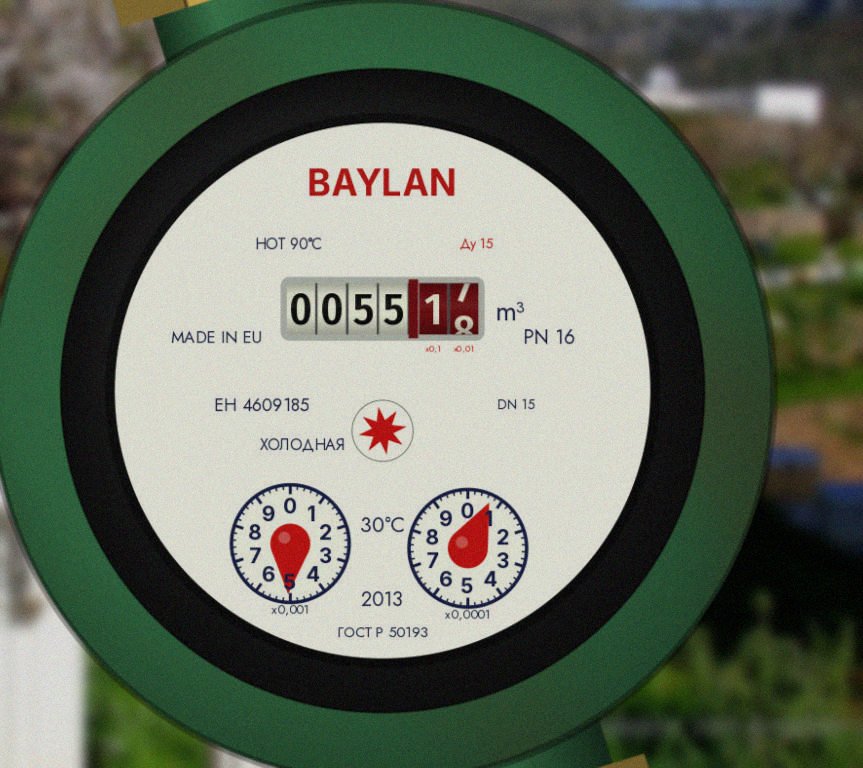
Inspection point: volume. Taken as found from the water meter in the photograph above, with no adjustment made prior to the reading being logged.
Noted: 55.1750 m³
